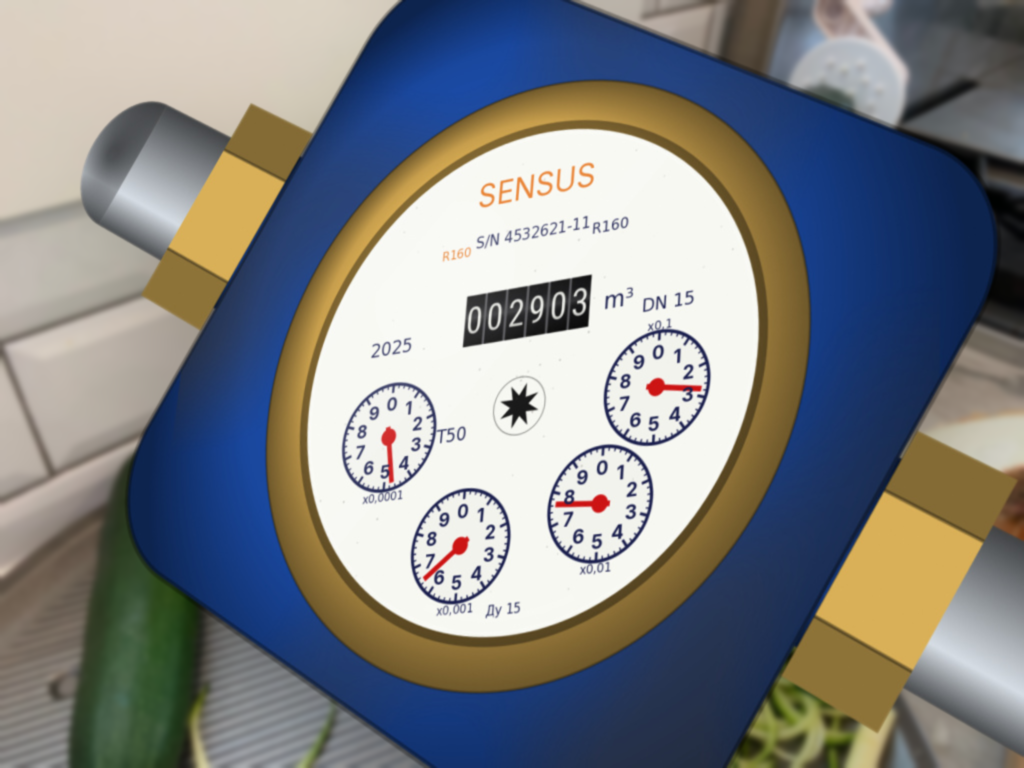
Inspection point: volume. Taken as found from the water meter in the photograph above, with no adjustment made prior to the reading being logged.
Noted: 2903.2764 m³
